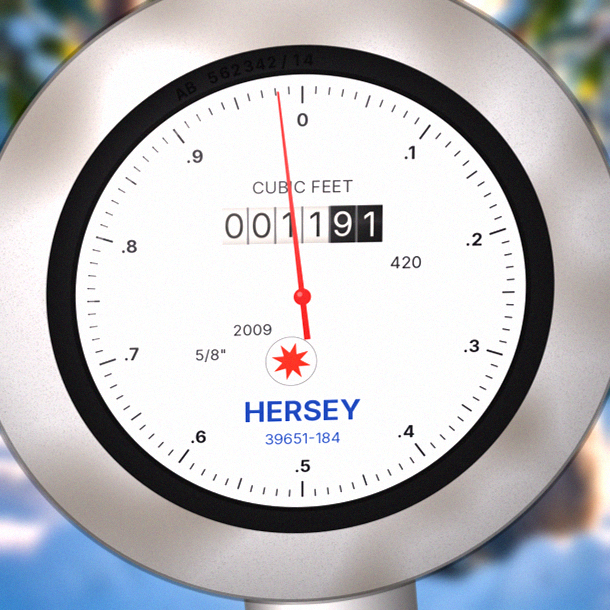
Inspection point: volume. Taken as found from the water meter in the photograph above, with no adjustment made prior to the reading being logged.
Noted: 1190.98 ft³
